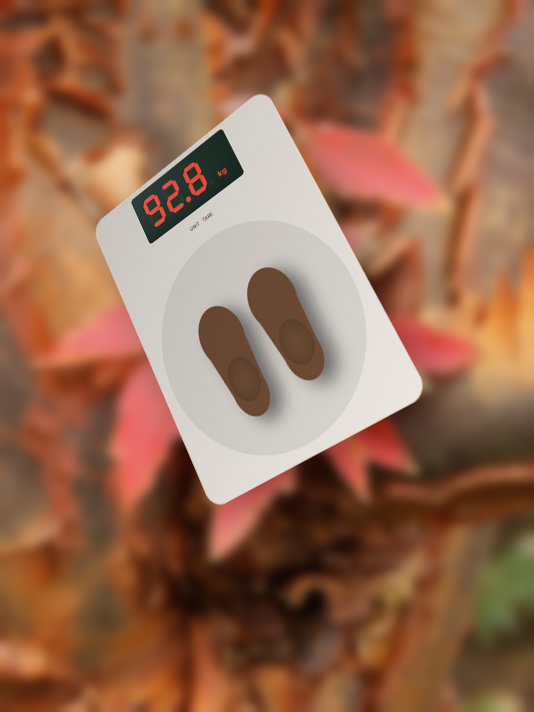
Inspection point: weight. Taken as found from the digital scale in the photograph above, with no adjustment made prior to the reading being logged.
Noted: 92.8 kg
